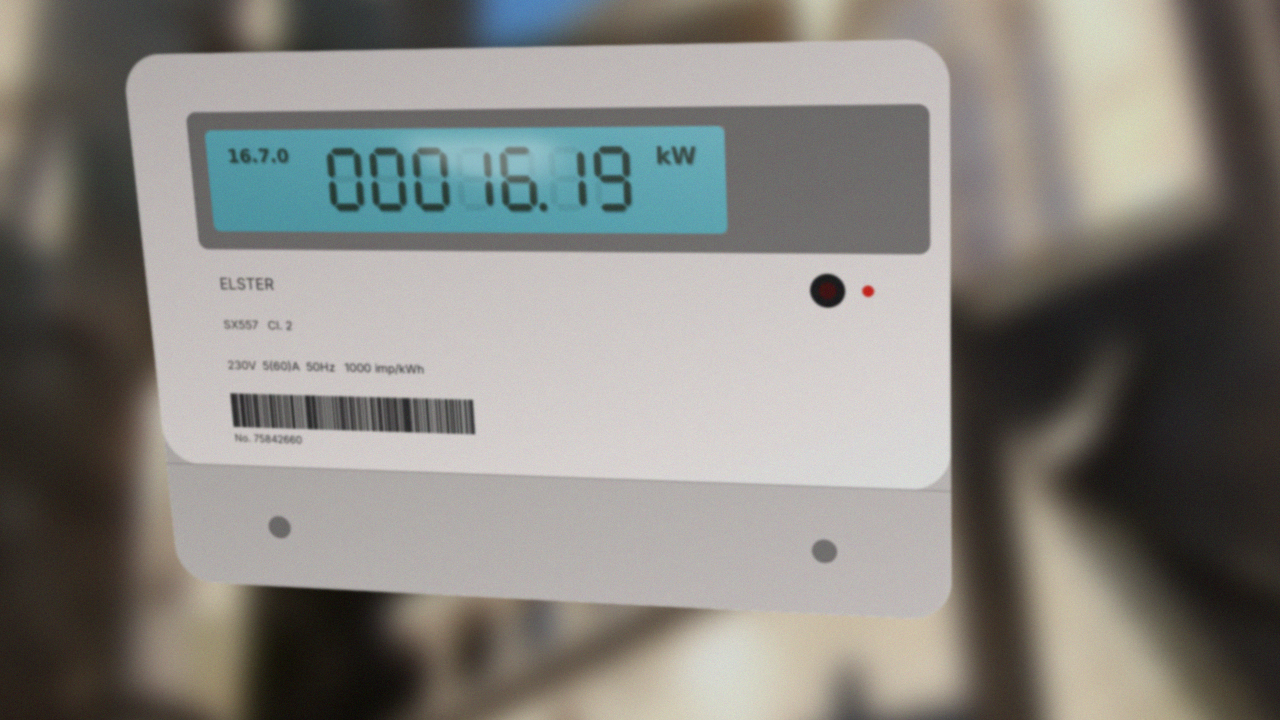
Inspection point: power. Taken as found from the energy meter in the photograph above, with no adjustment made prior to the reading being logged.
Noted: 16.19 kW
